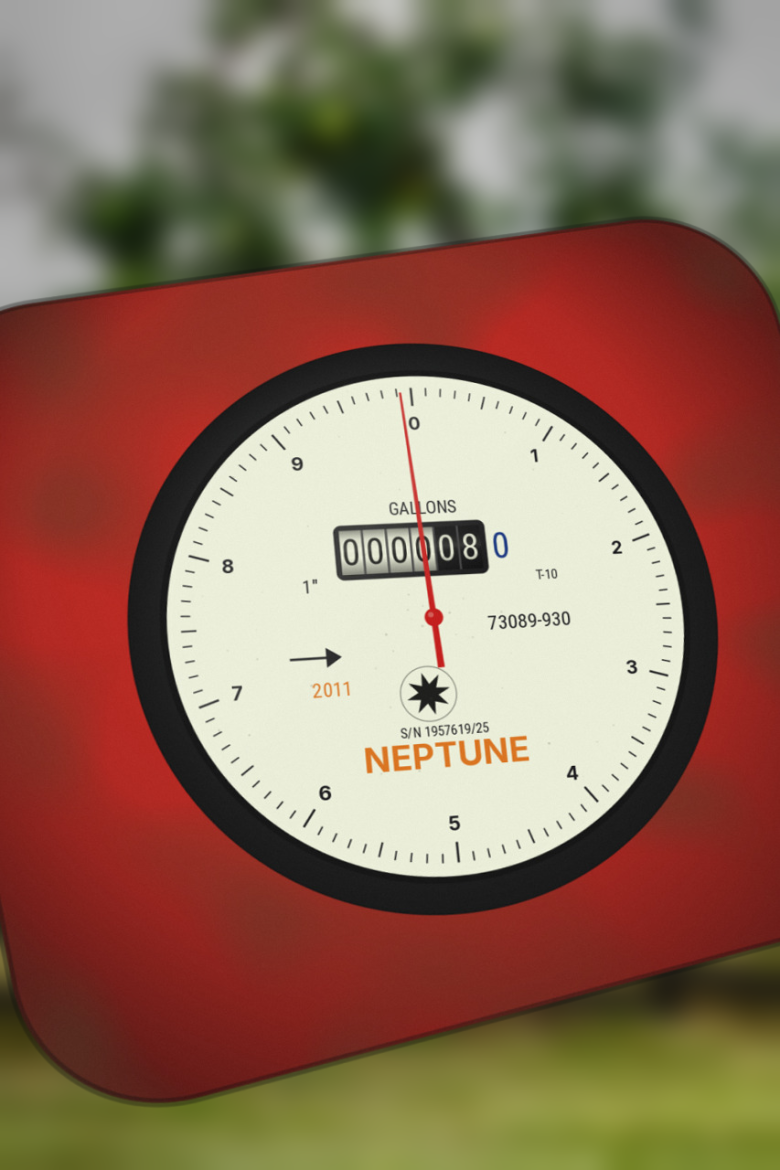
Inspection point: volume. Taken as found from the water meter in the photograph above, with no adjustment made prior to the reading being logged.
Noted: 79.9 gal
